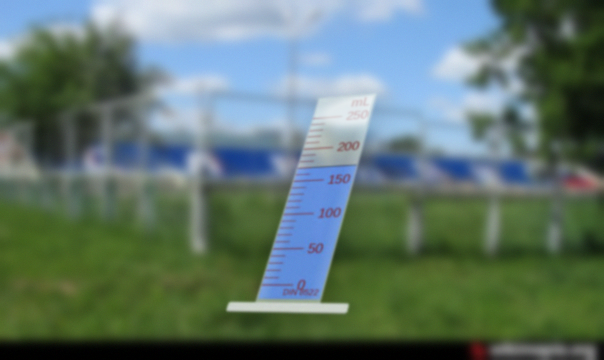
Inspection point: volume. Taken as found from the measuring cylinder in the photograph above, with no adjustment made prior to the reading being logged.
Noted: 170 mL
